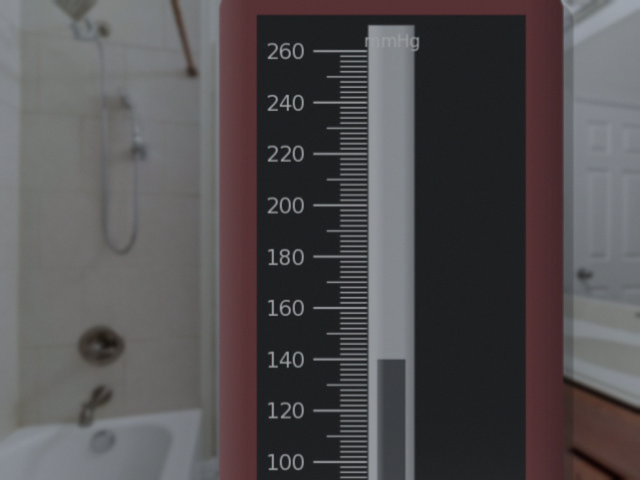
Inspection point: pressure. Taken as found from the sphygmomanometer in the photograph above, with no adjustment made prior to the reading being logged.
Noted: 140 mmHg
